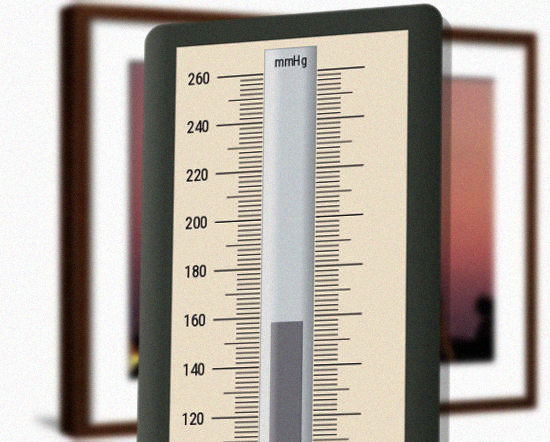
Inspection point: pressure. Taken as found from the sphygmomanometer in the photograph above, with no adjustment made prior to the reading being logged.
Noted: 158 mmHg
